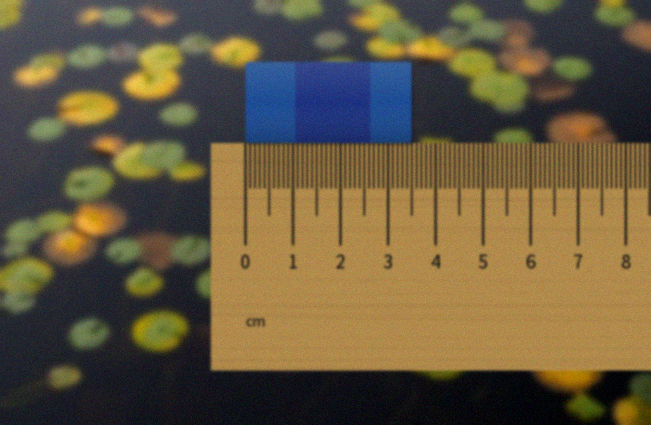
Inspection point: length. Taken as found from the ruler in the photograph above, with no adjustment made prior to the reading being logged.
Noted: 3.5 cm
